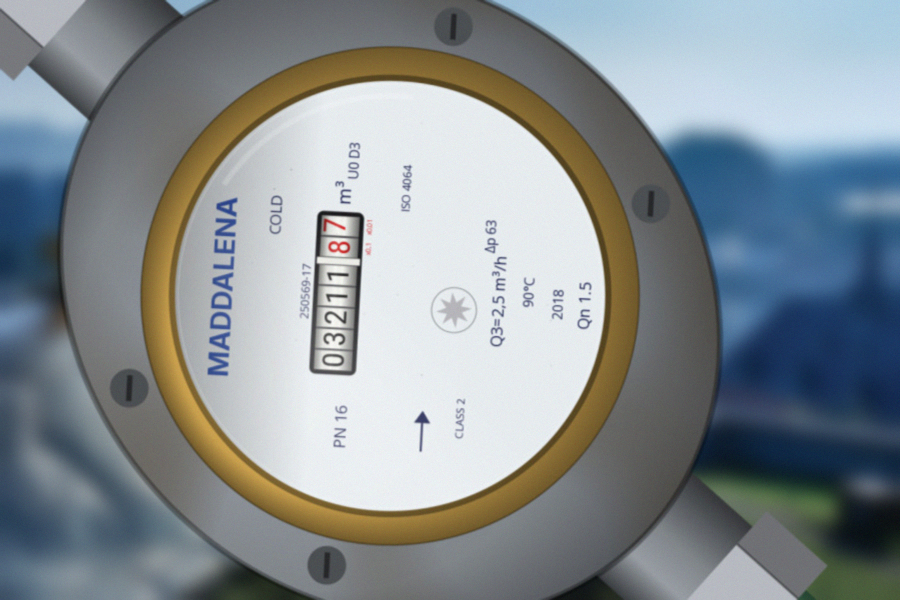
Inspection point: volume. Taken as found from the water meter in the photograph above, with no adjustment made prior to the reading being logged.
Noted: 3211.87 m³
